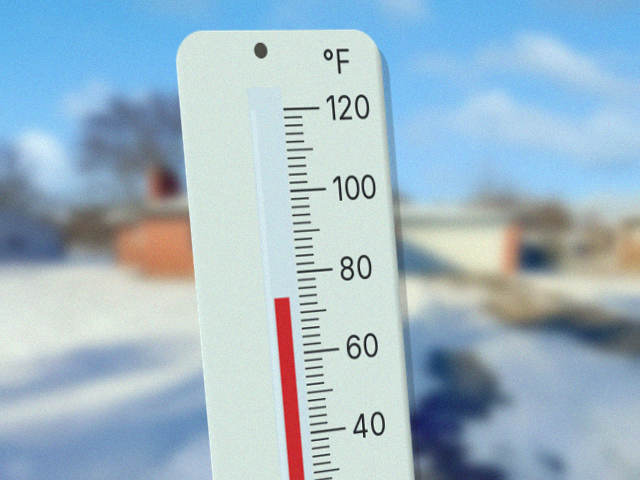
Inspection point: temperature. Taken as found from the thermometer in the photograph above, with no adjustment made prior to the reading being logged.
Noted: 74 °F
